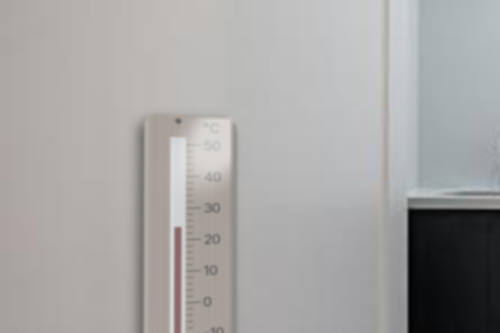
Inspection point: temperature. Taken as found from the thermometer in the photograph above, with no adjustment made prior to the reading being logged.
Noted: 24 °C
